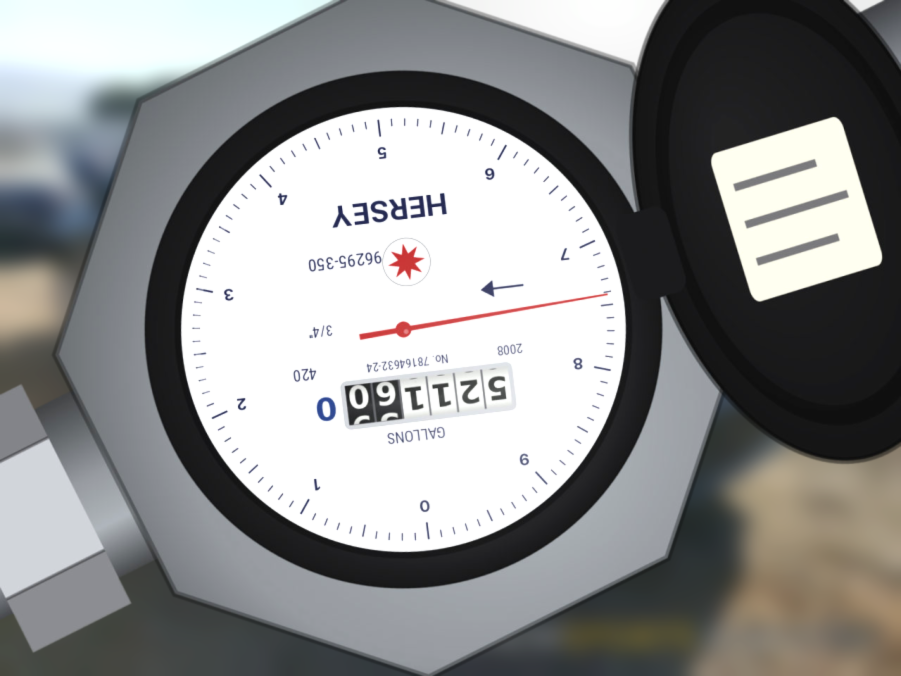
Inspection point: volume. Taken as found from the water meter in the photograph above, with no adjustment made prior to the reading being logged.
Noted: 5211597.4 gal
